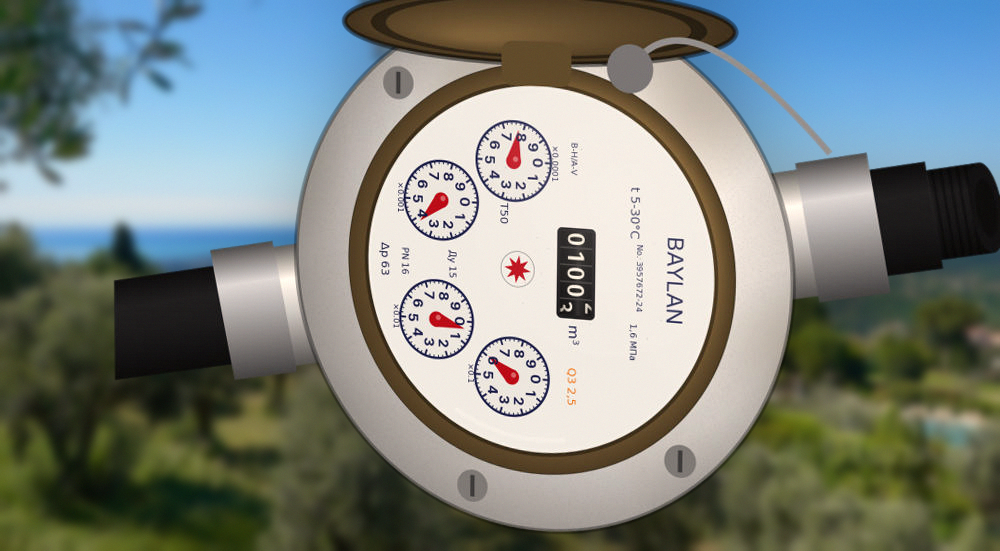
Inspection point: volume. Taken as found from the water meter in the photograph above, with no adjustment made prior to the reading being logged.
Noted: 1002.6037 m³
